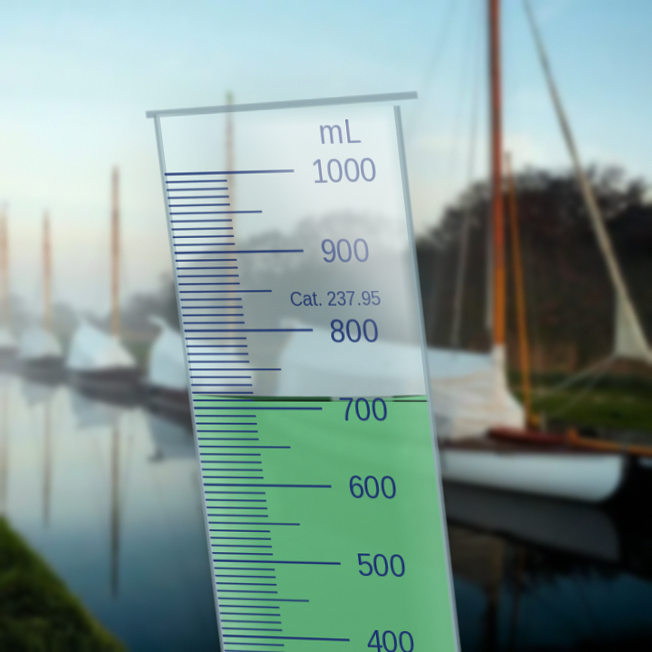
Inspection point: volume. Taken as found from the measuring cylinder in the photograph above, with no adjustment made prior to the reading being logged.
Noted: 710 mL
